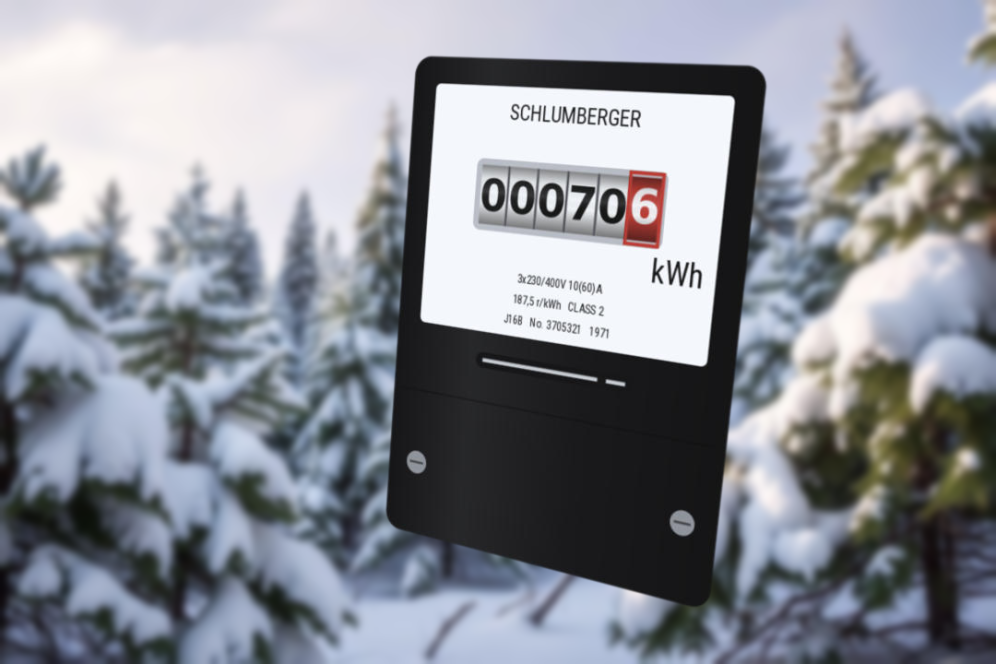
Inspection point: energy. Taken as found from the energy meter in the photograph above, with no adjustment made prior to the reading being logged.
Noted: 70.6 kWh
